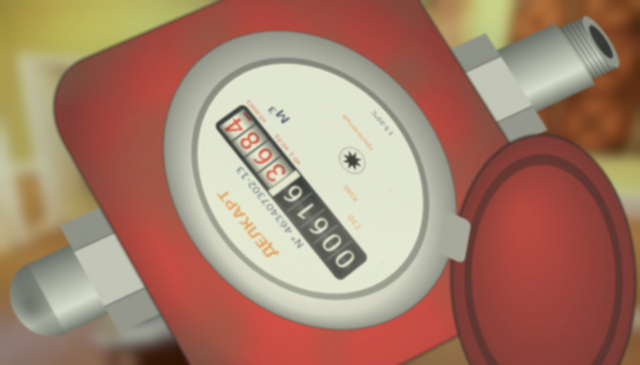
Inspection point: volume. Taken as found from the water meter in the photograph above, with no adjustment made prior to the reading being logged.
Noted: 616.3684 m³
